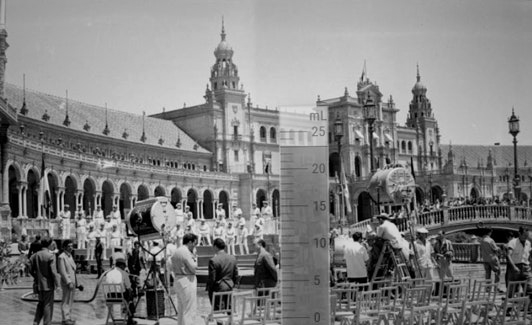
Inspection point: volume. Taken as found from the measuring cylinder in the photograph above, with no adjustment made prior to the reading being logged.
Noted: 23 mL
